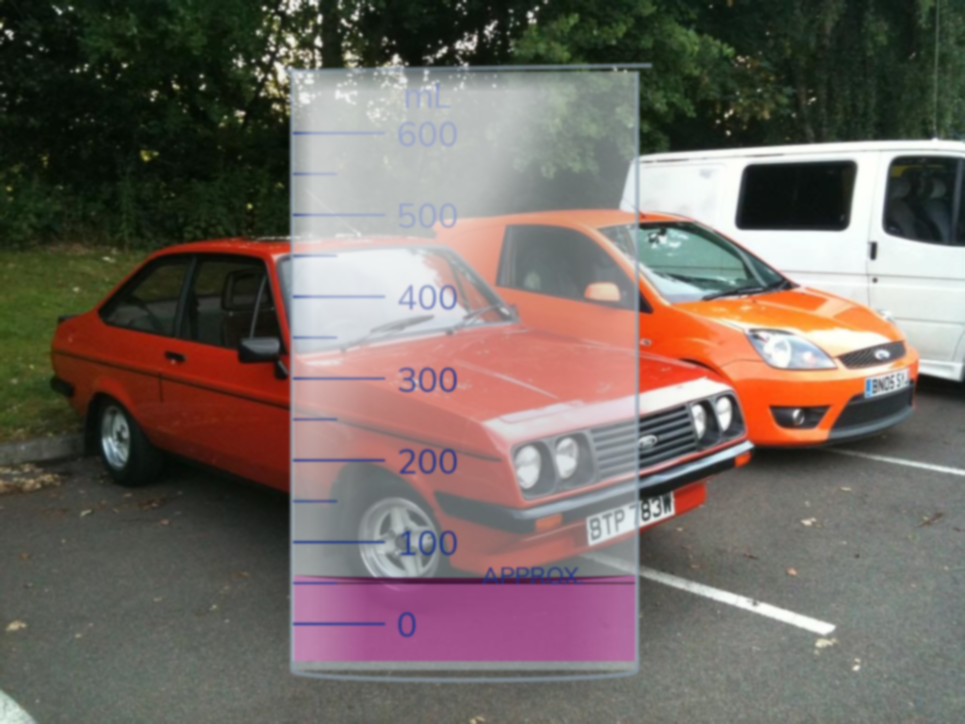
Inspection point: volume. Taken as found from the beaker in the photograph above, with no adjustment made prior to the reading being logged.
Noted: 50 mL
